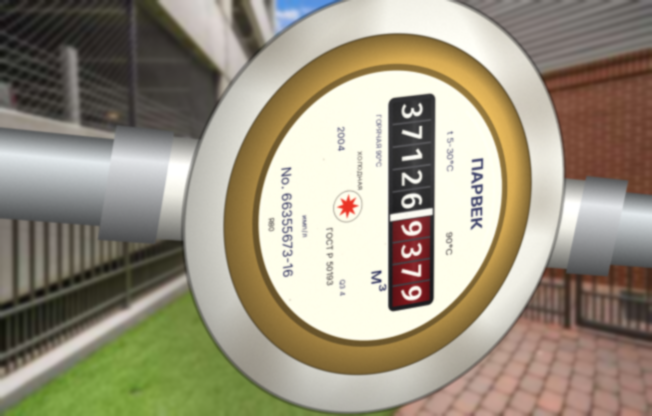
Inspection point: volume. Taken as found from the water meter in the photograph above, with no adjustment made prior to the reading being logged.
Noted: 37126.9379 m³
